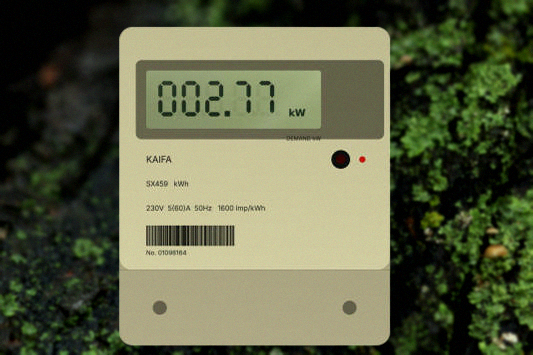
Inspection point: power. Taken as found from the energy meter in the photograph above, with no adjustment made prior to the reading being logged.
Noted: 2.77 kW
